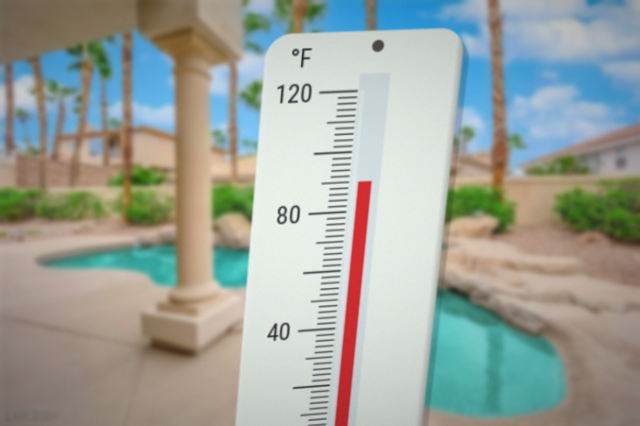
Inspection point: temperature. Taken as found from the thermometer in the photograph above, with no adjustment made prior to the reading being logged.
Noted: 90 °F
